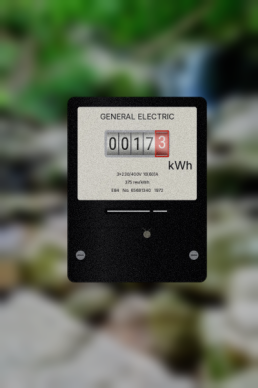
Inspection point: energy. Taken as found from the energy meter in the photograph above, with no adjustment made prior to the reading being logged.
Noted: 17.3 kWh
